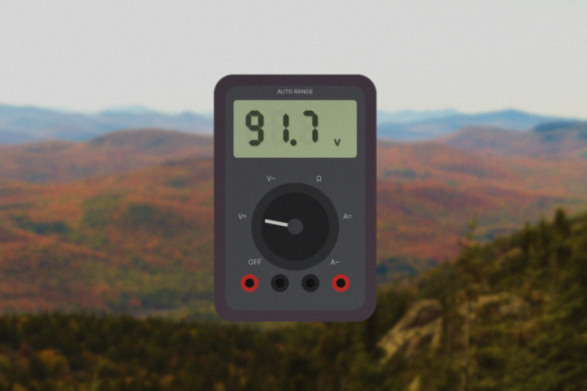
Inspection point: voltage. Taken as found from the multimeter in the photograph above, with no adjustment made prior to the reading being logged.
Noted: 91.7 V
